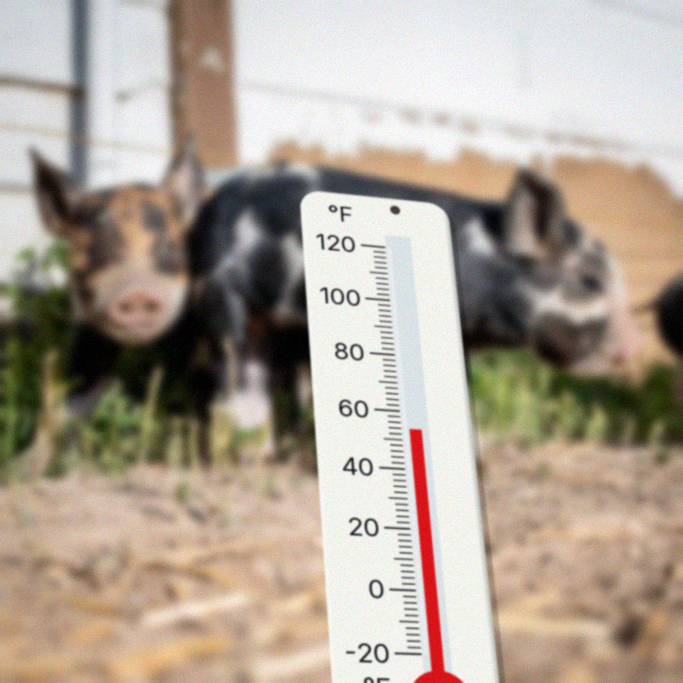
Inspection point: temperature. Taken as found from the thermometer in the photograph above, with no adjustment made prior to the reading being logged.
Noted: 54 °F
